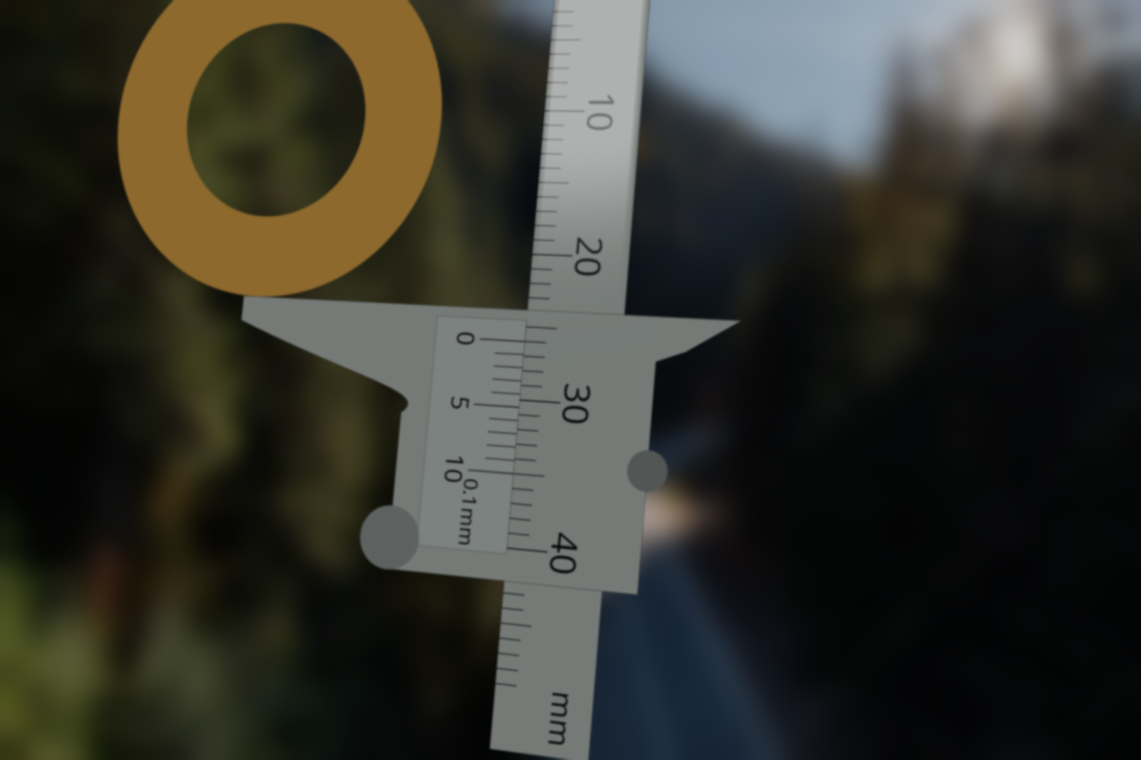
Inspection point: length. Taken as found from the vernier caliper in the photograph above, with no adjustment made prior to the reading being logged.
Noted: 26.0 mm
